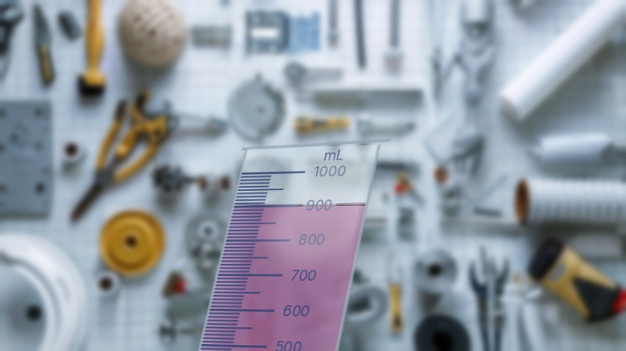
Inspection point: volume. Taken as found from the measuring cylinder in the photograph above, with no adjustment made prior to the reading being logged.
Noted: 900 mL
